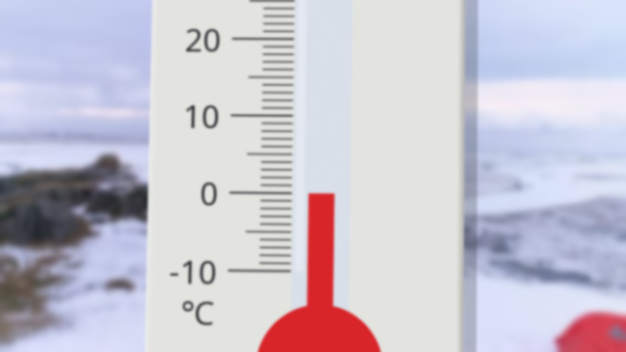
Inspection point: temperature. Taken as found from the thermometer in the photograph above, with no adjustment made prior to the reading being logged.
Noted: 0 °C
